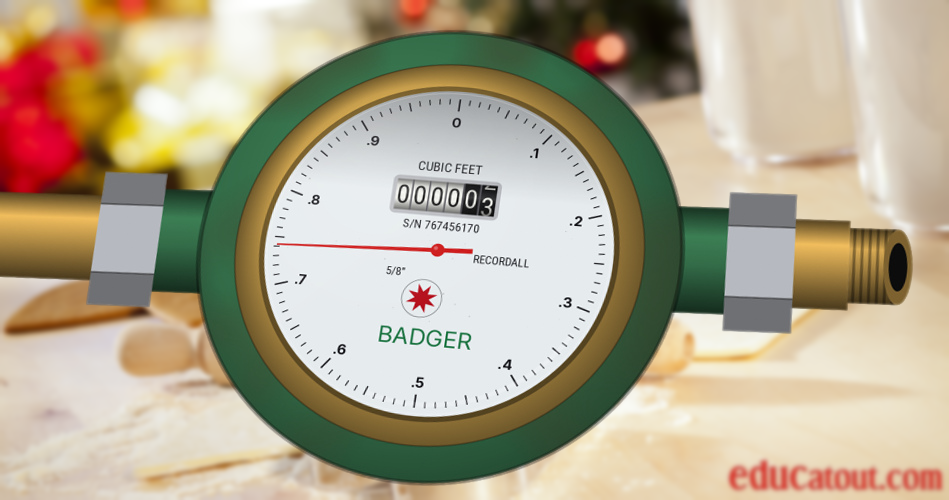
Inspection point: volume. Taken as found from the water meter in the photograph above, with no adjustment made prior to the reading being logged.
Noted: 2.74 ft³
